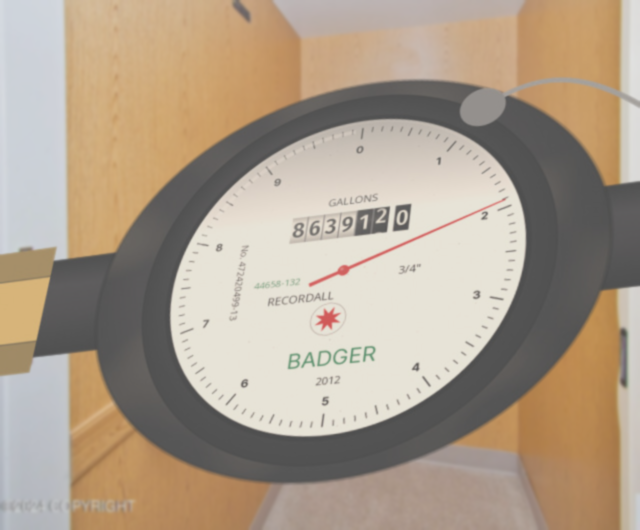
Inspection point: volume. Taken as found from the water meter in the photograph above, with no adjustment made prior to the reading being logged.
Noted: 8639121.9 gal
